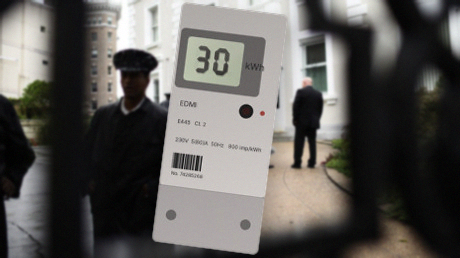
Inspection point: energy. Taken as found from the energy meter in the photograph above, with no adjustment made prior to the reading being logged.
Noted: 30 kWh
